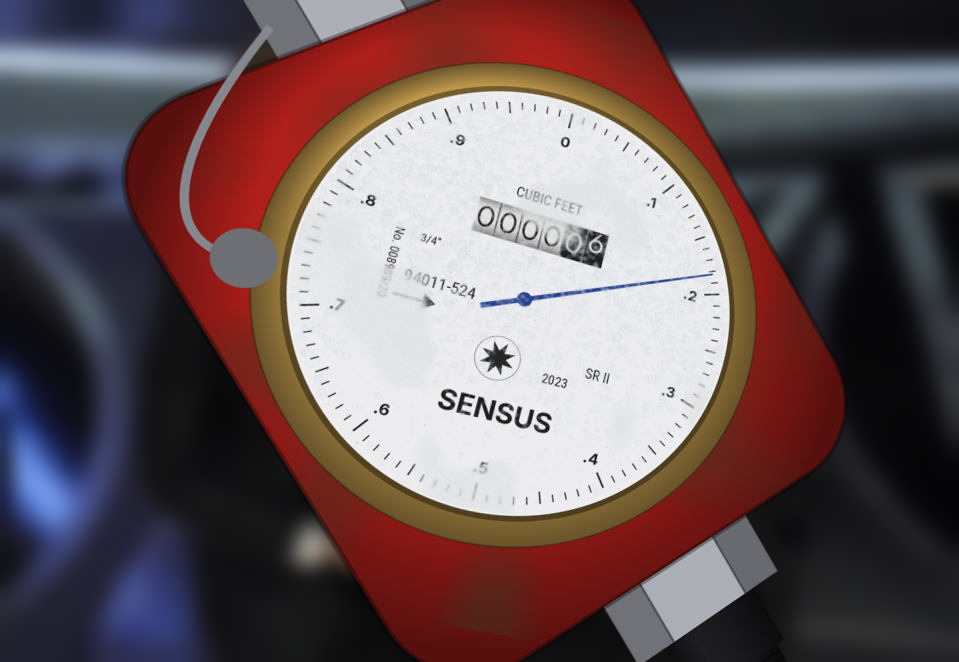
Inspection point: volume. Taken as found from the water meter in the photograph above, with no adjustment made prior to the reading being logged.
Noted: 6.18 ft³
